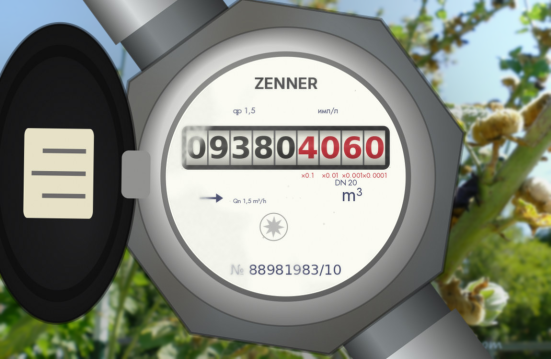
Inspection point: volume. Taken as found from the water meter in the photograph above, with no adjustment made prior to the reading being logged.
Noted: 9380.4060 m³
